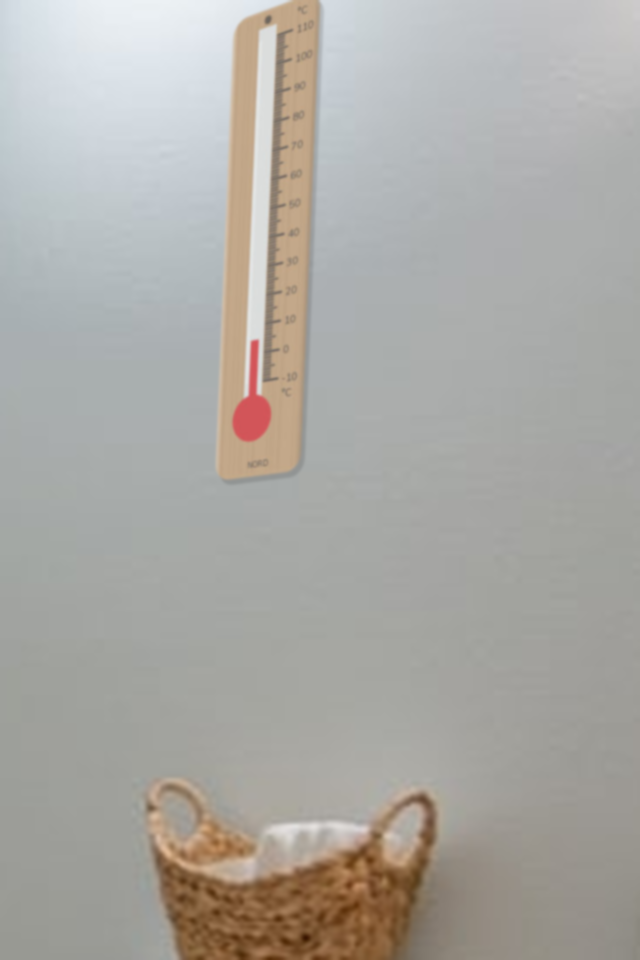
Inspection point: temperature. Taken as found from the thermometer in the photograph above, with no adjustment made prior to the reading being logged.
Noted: 5 °C
